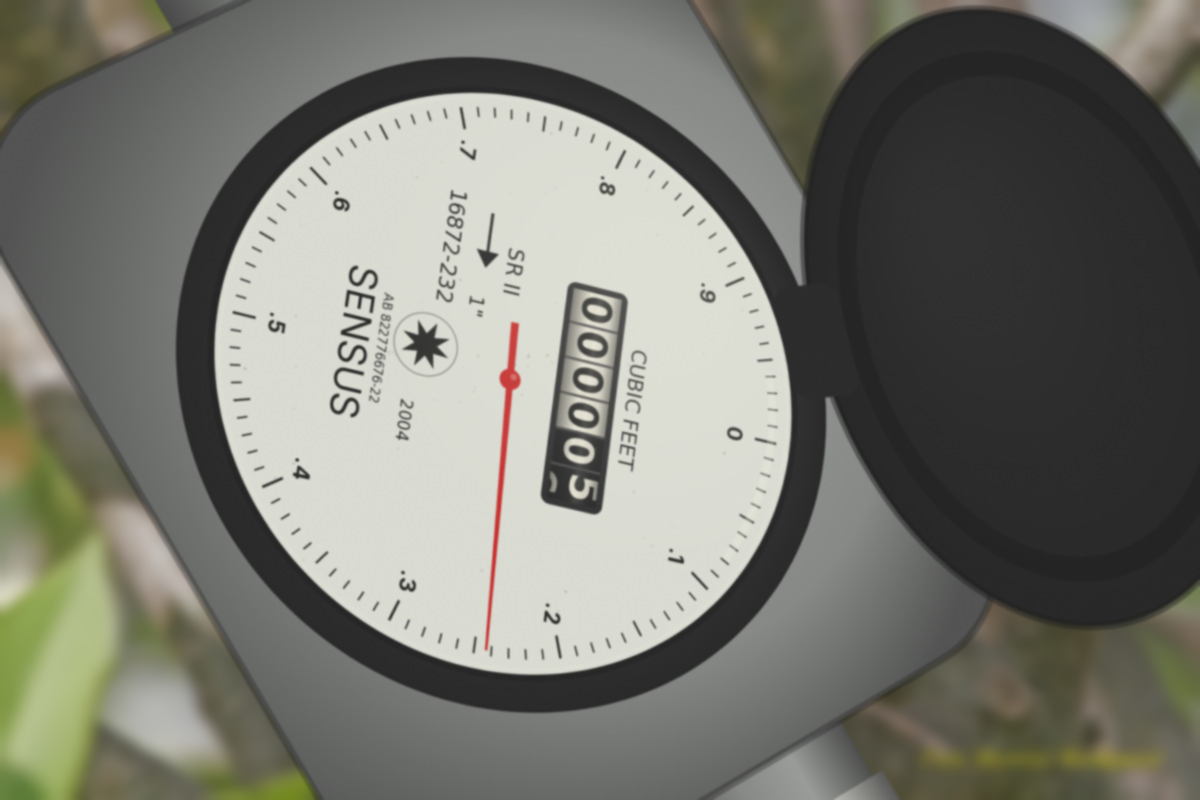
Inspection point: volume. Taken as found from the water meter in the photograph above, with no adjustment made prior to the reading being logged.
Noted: 5.24 ft³
